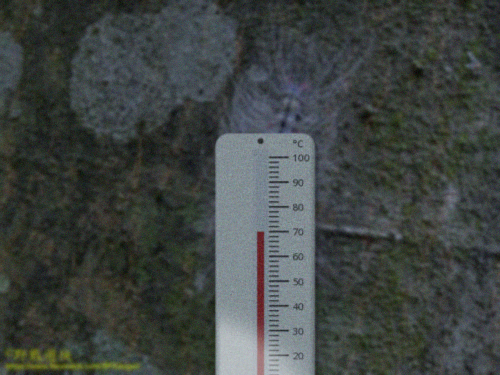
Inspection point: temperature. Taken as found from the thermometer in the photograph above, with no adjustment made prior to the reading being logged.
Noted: 70 °C
